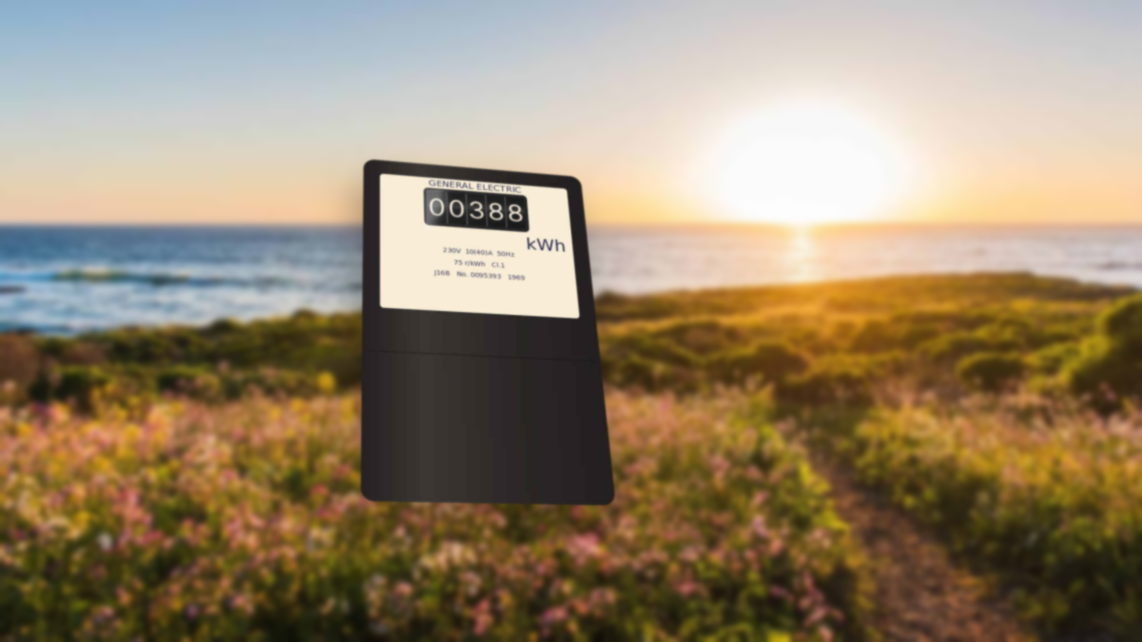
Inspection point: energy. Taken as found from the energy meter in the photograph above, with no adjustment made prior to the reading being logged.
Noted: 388 kWh
